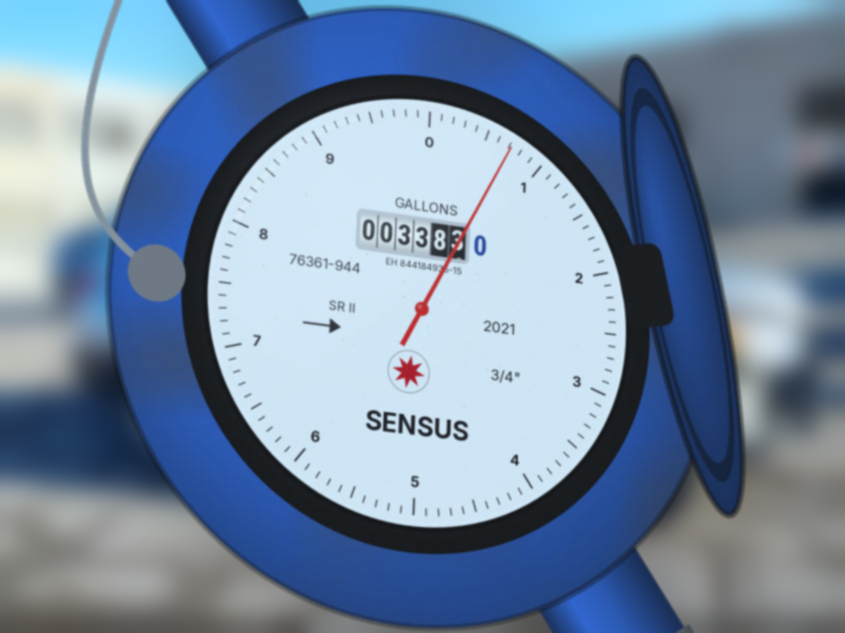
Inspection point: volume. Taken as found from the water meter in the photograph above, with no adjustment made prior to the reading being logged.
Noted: 33830.7 gal
